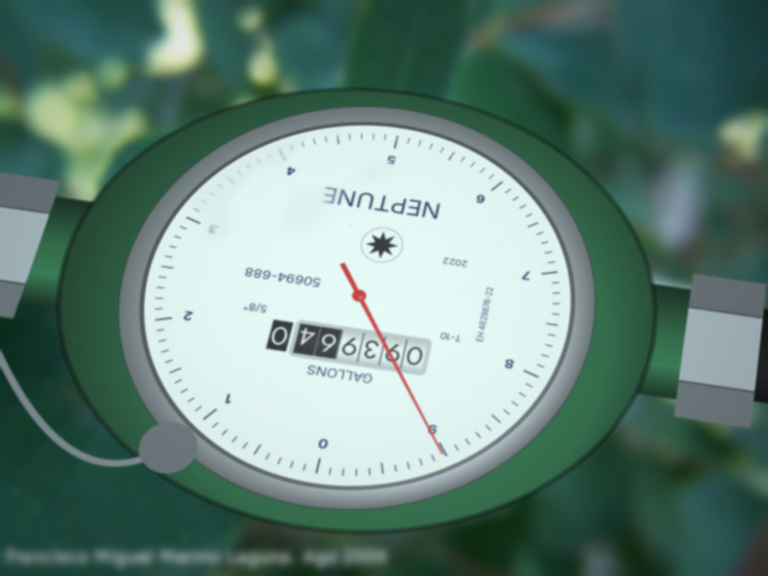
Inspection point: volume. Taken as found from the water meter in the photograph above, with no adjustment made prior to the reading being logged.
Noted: 939639.0 gal
